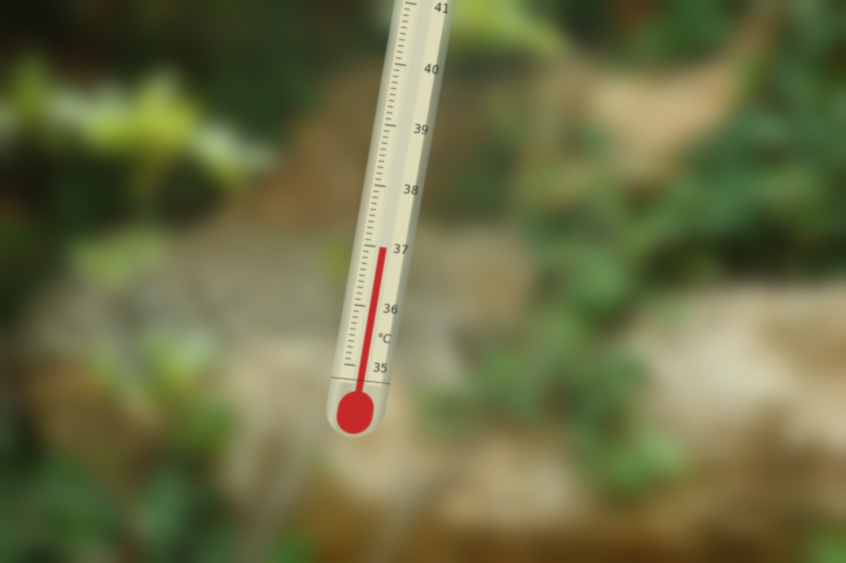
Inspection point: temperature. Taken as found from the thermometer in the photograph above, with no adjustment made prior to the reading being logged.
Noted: 37 °C
